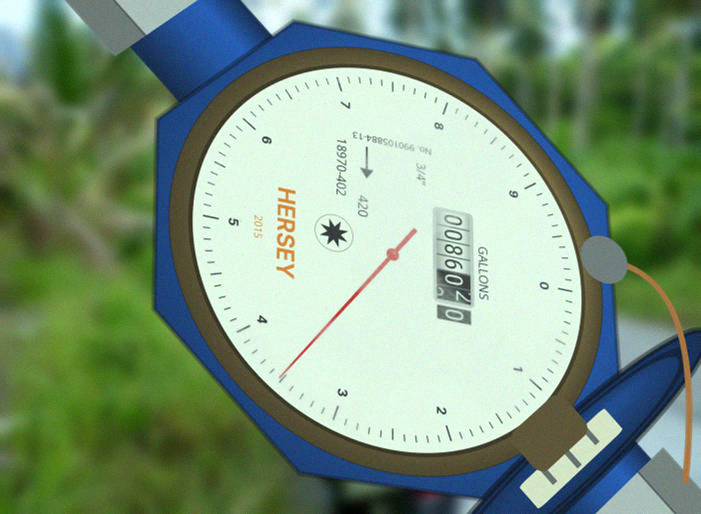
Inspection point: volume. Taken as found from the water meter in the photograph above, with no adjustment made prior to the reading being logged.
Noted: 86023.5 gal
